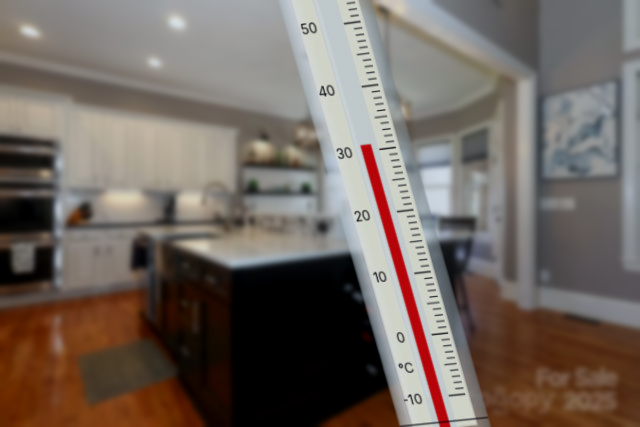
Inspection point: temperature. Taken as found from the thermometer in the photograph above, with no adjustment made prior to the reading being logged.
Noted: 31 °C
